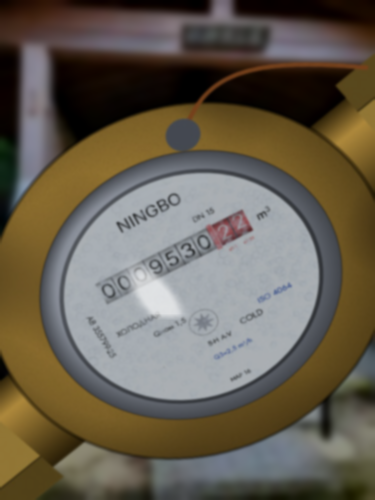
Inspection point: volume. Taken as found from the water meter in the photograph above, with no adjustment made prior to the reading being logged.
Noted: 9530.22 m³
